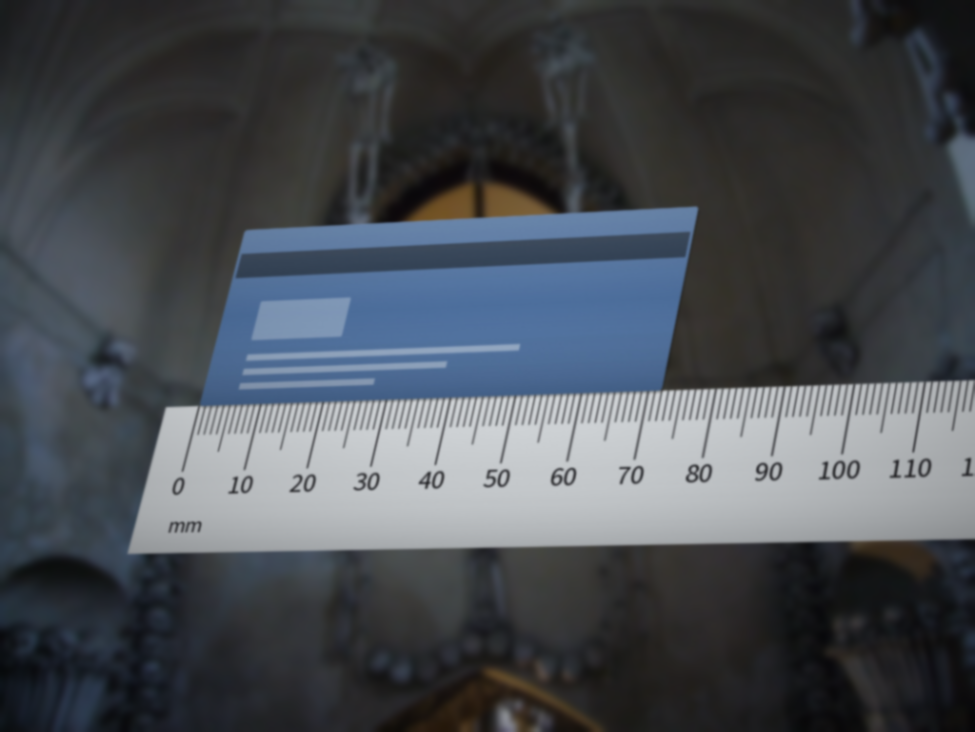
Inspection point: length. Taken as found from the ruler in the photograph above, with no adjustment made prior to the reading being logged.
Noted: 72 mm
